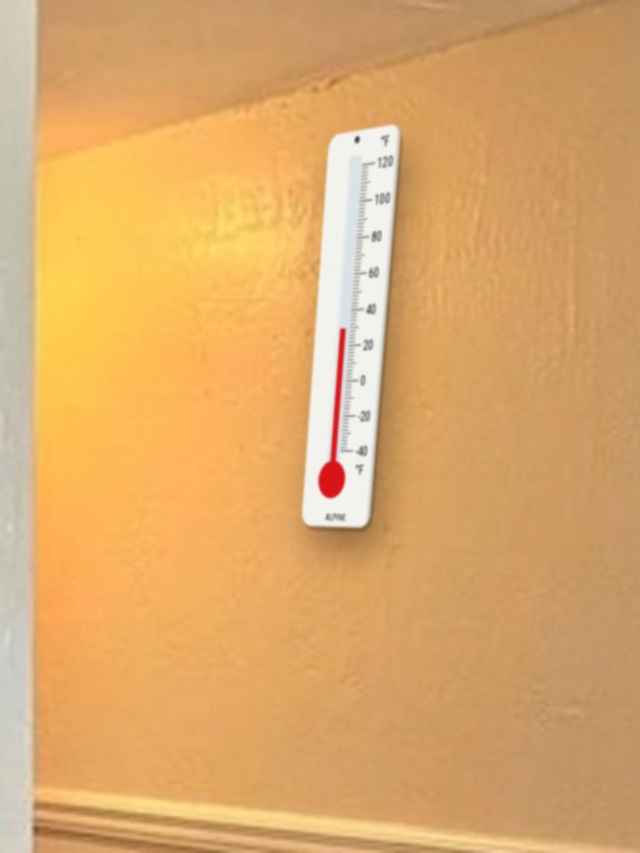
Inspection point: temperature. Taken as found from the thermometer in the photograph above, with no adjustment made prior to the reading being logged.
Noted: 30 °F
